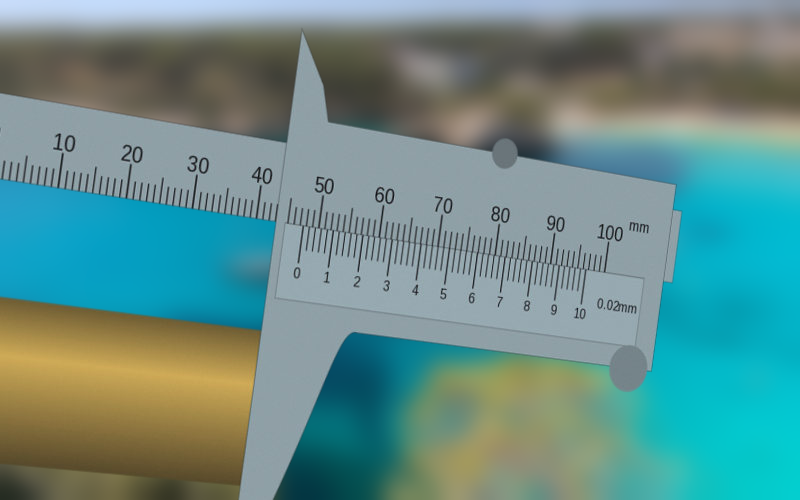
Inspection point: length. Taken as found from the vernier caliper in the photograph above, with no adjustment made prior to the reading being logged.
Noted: 47.5 mm
